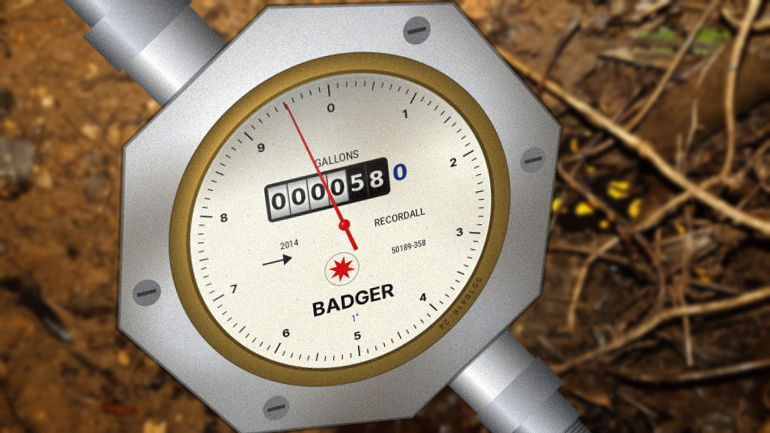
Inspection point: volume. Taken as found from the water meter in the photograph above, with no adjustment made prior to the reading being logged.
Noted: 579.5 gal
